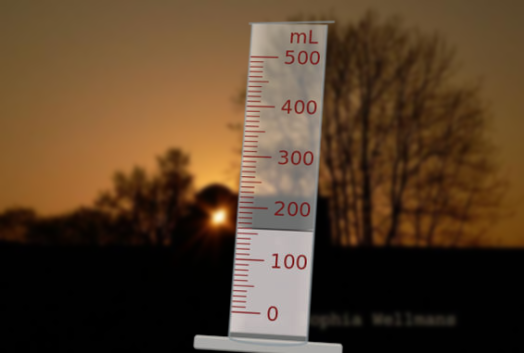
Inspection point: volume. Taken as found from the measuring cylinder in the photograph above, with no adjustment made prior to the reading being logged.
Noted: 160 mL
